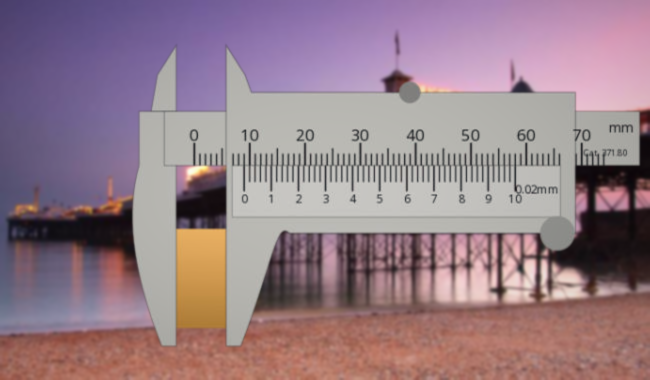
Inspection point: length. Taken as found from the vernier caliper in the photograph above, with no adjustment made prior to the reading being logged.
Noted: 9.0 mm
